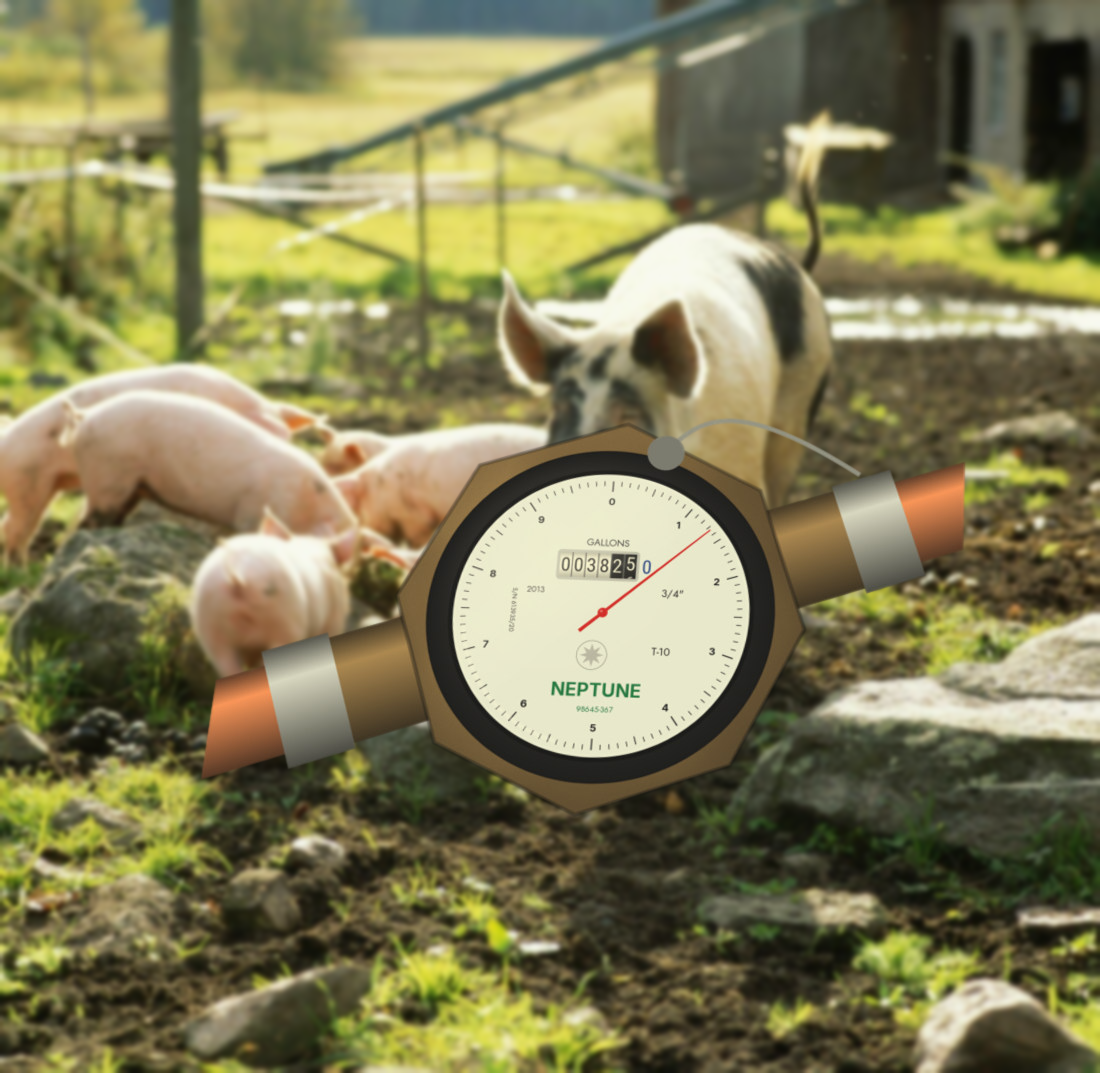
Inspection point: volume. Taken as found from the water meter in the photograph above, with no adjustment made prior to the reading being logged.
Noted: 38251.3 gal
